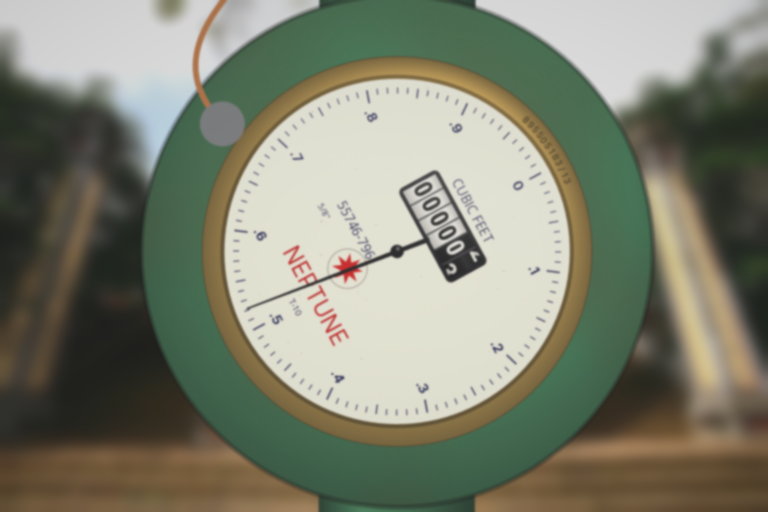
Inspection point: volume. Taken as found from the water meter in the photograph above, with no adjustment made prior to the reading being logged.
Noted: 2.52 ft³
